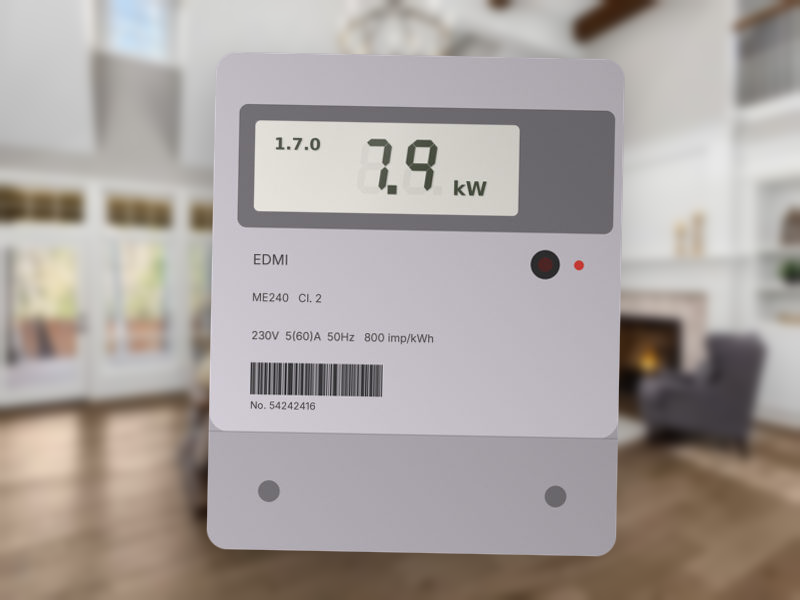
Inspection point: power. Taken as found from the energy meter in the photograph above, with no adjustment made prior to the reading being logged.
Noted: 7.9 kW
